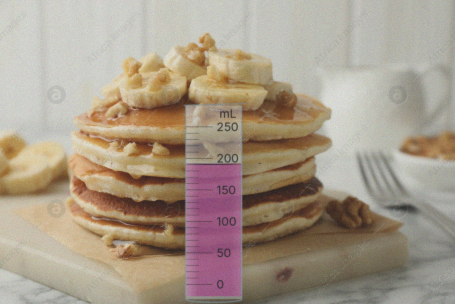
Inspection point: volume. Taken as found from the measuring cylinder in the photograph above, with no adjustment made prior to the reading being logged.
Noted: 190 mL
